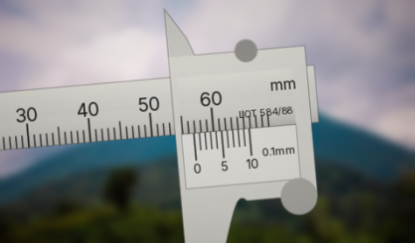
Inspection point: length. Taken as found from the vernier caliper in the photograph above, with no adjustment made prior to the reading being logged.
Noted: 56.8 mm
